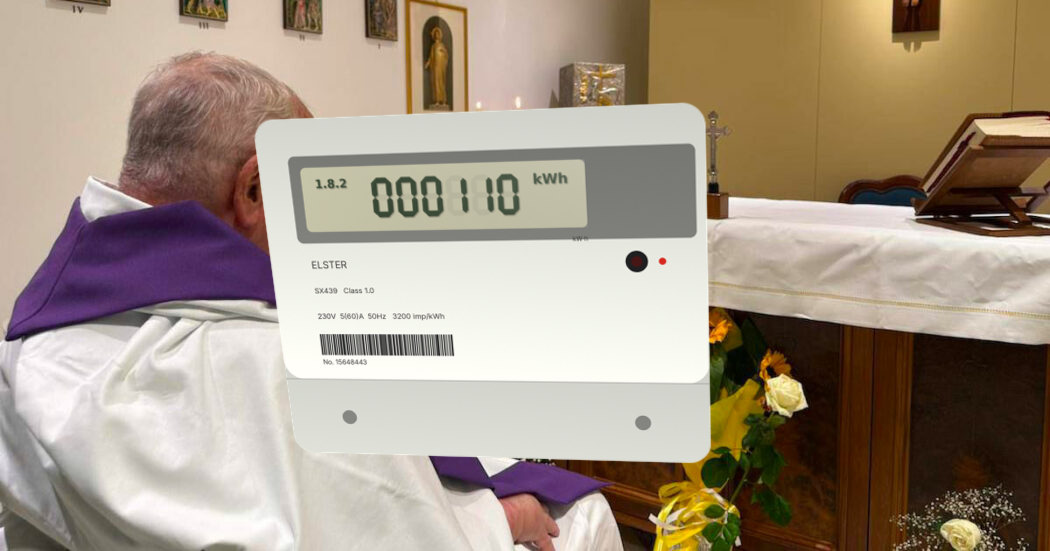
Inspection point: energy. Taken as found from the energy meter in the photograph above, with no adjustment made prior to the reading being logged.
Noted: 110 kWh
